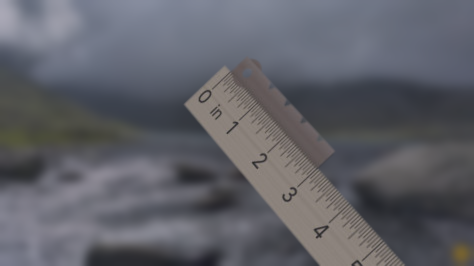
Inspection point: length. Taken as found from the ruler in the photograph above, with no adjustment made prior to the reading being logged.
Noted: 3 in
